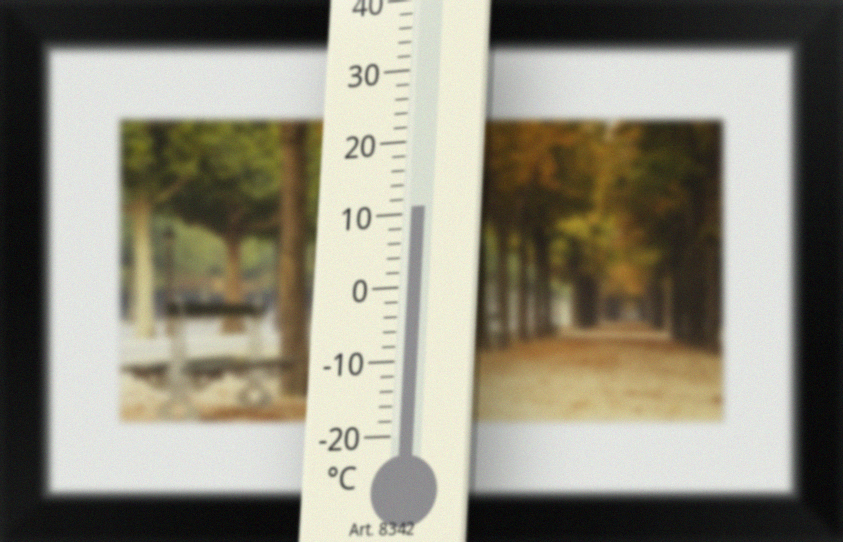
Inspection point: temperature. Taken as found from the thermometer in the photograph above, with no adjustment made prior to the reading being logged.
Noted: 11 °C
